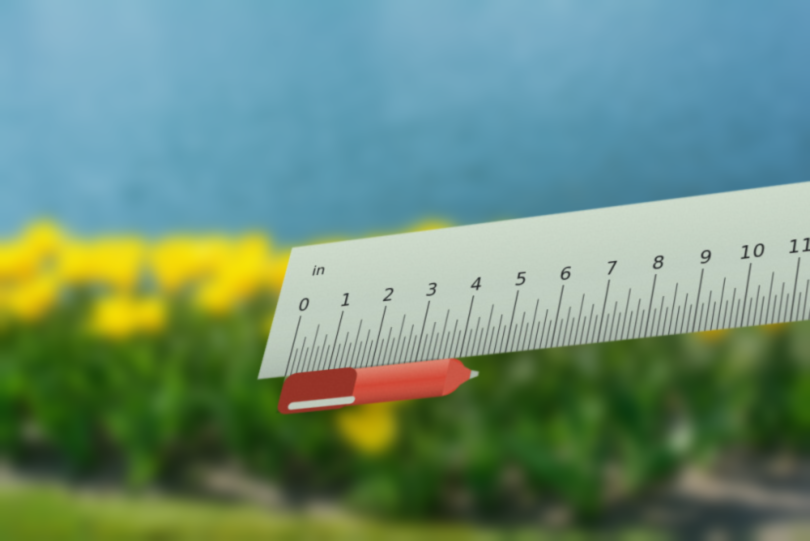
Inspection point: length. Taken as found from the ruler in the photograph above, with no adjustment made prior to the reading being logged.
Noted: 4.5 in
